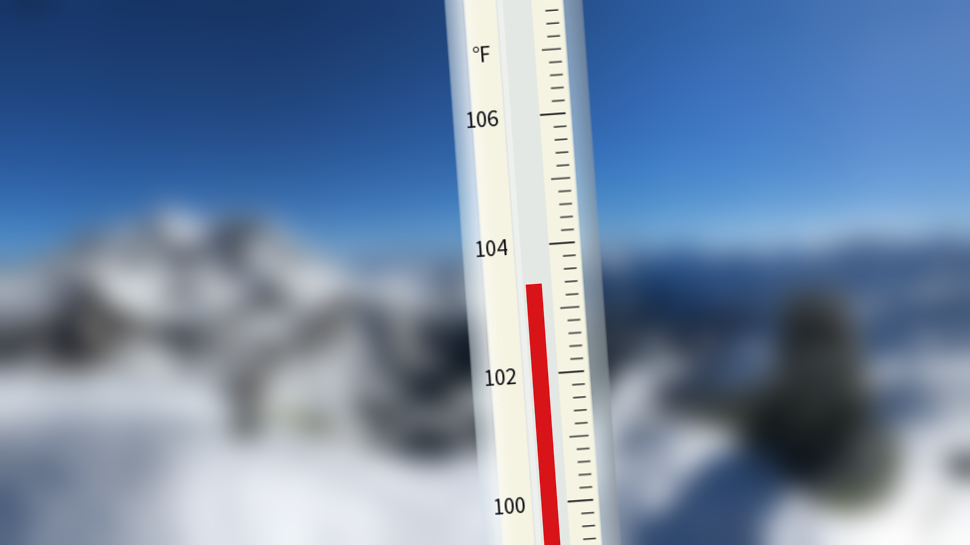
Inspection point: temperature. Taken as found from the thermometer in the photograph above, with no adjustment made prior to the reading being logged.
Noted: 103.4 °F
